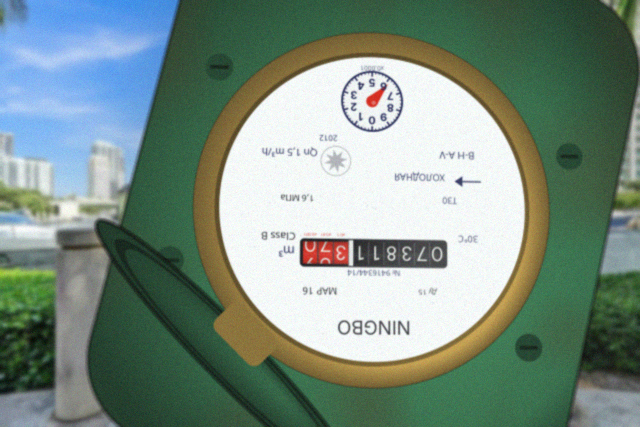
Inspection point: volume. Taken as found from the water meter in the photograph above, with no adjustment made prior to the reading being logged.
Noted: 73811.3696 m³
